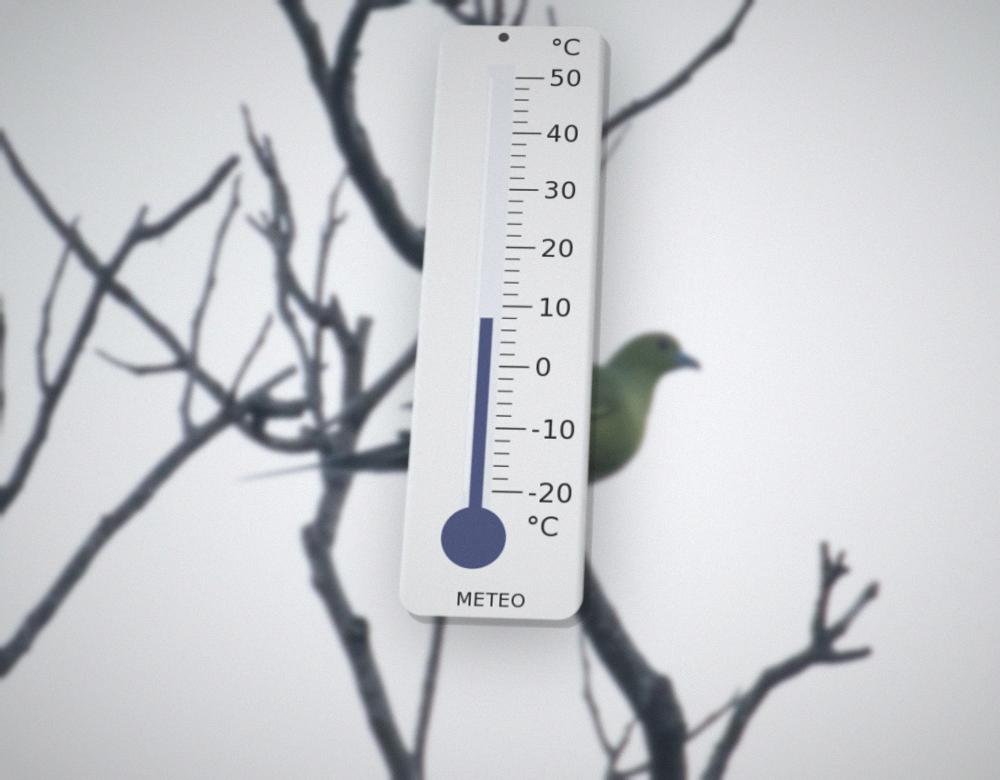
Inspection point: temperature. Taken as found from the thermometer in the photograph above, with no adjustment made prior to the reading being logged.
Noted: 8 °C
